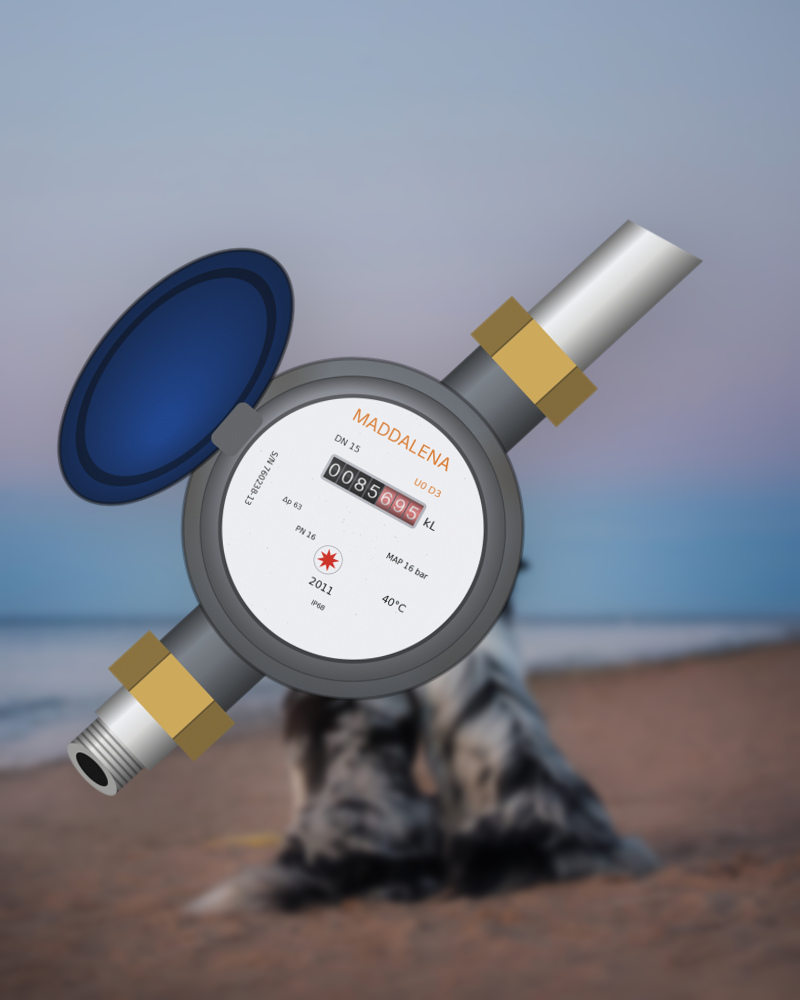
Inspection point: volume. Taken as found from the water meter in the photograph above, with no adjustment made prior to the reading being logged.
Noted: 85.695 kL
